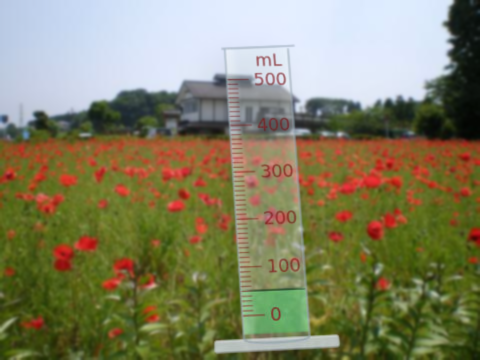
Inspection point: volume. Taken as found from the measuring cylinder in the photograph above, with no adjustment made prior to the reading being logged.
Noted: 50 mL
